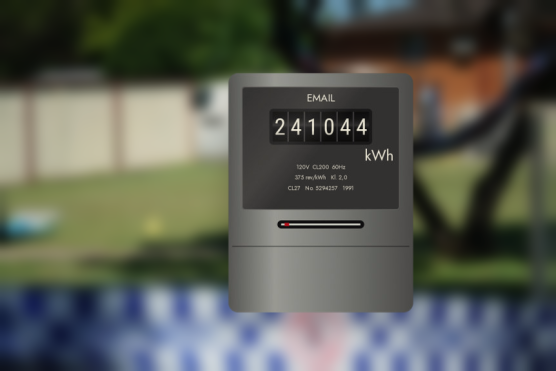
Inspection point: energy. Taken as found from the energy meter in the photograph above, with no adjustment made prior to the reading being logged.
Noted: 241044 kWh
